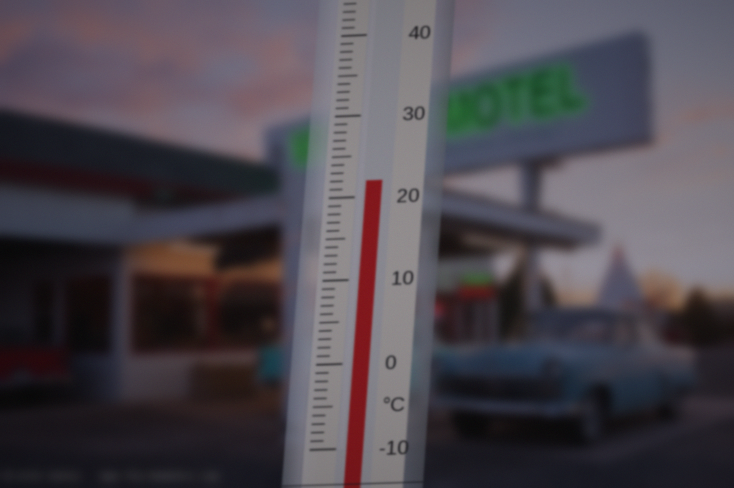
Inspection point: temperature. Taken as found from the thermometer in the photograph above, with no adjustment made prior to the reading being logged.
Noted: 22 °C
